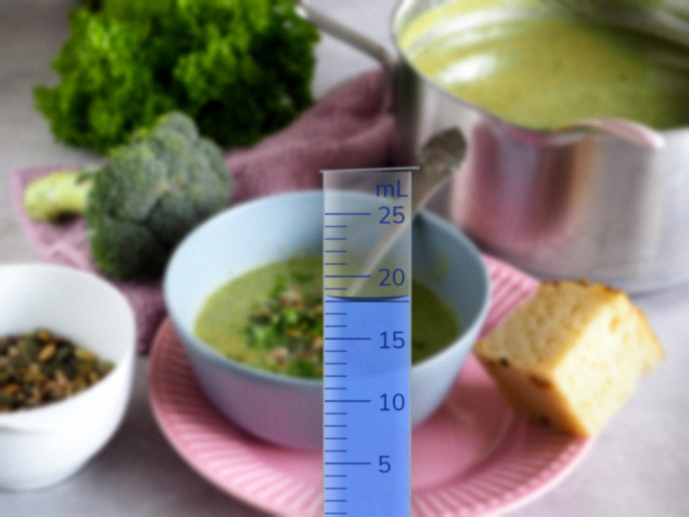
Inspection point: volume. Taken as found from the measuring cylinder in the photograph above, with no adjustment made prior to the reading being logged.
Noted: 18 mL
